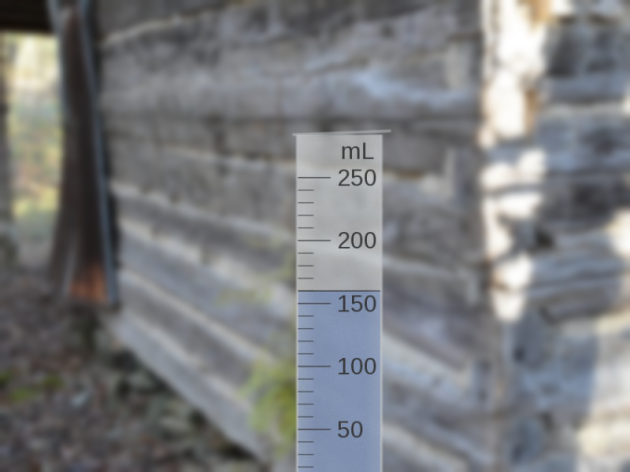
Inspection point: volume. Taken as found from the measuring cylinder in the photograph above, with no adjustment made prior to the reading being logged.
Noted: 160 mL
